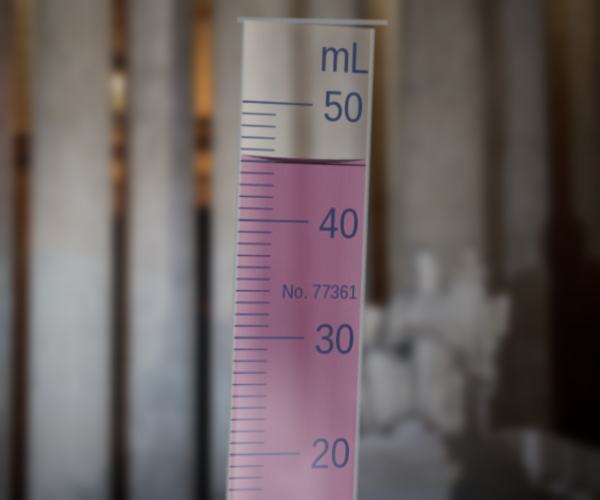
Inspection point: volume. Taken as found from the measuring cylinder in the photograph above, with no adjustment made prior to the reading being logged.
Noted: 45 mL
